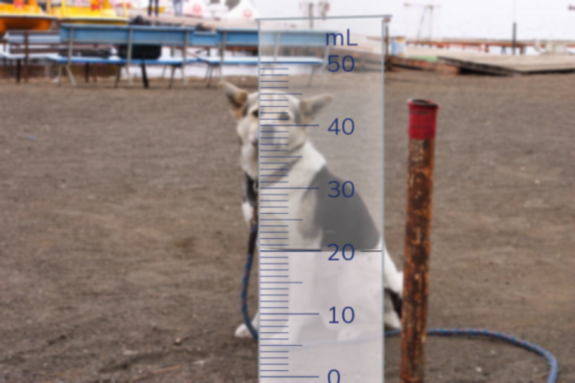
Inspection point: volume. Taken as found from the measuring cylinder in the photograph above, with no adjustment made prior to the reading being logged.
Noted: 20 mL
